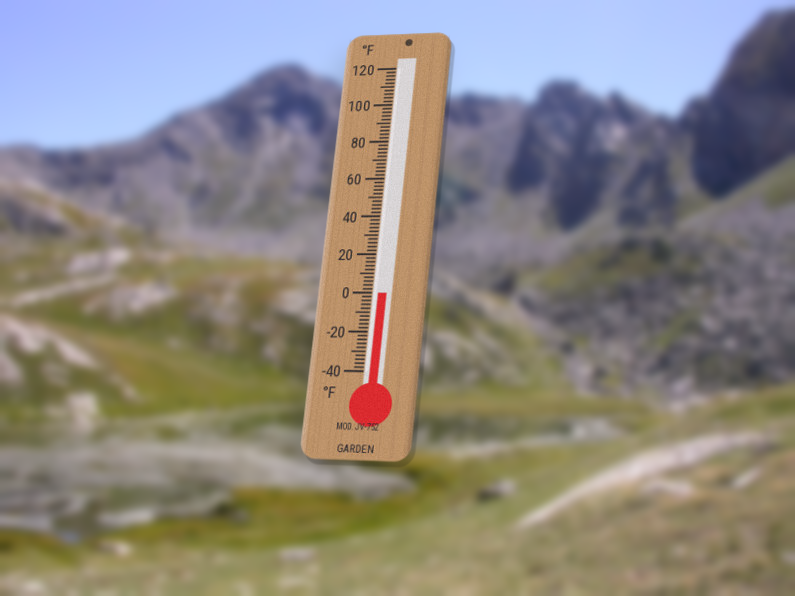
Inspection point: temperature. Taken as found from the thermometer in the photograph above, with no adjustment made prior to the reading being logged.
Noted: 0 °F
